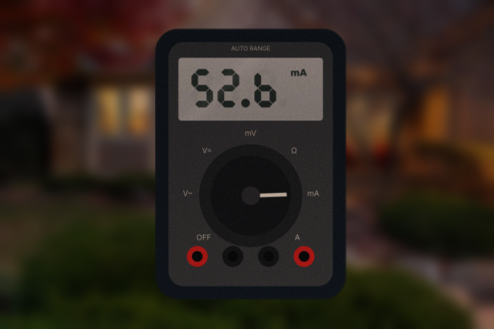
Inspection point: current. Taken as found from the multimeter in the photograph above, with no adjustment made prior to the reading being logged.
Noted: 52.6 mA
